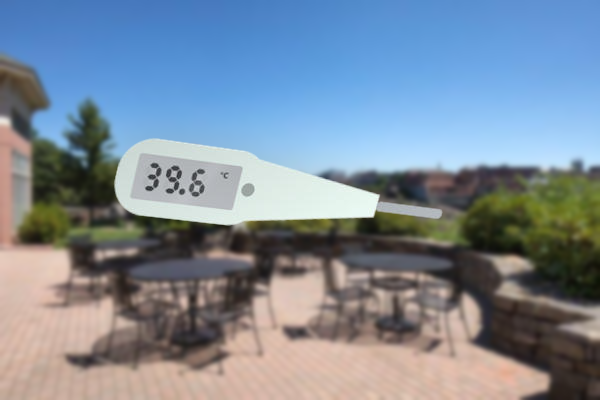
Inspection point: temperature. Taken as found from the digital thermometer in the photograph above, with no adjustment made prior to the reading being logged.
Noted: 39.6 °C
